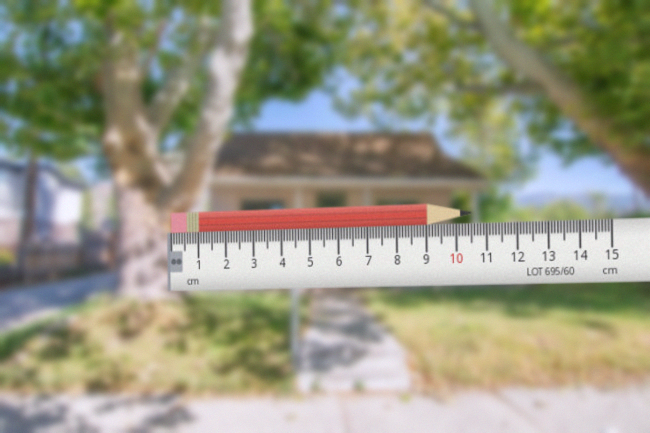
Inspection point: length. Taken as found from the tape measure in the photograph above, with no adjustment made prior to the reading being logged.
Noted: 10.5 cm
